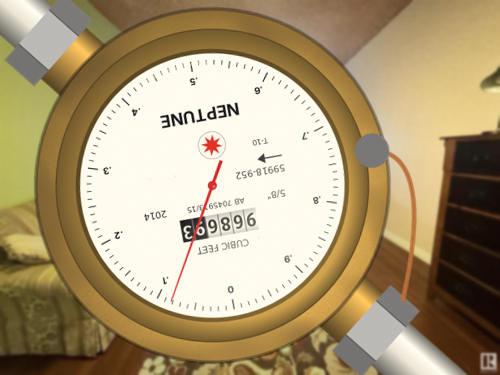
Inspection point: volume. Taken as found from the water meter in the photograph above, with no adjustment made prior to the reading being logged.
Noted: 968693.08 ft³
